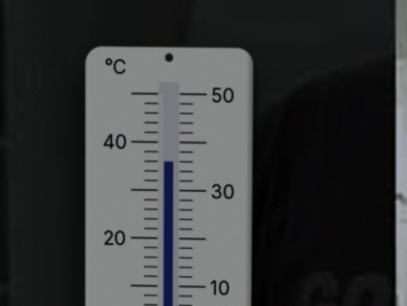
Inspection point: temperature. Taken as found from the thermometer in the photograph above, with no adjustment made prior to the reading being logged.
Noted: 36 °C
